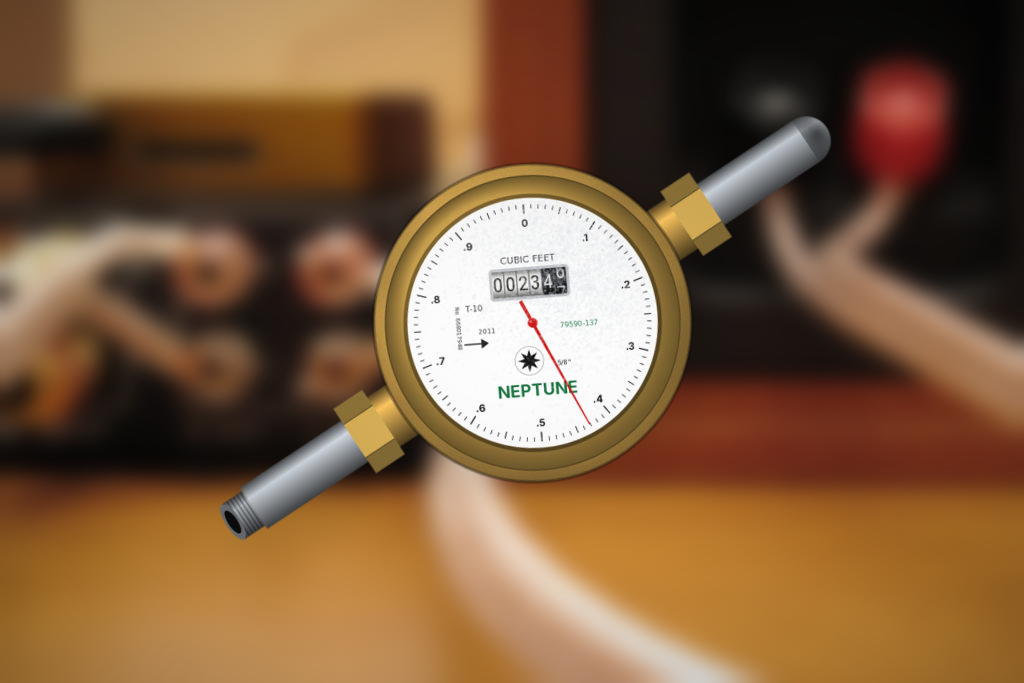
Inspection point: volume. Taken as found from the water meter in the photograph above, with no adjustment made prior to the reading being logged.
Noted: 2346.43 ft³
